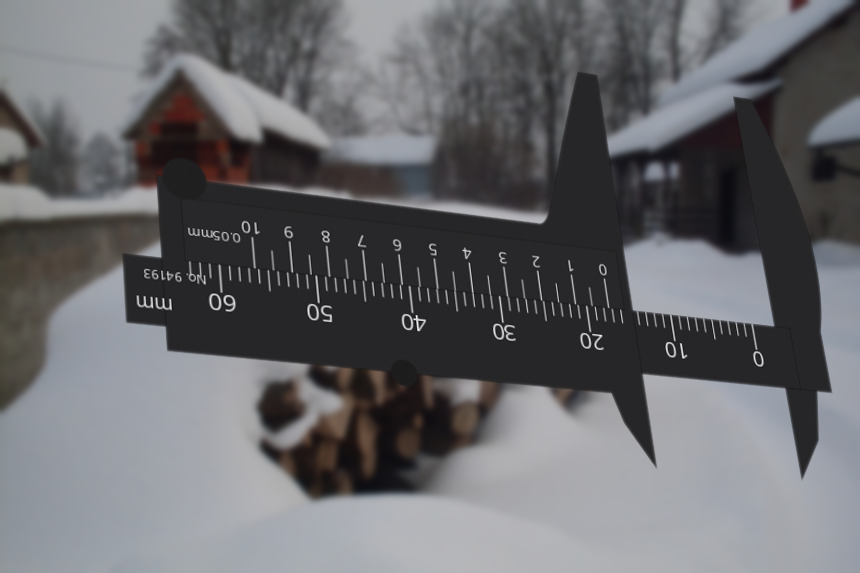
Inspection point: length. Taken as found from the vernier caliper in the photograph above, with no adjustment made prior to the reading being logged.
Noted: 17.4 mm
